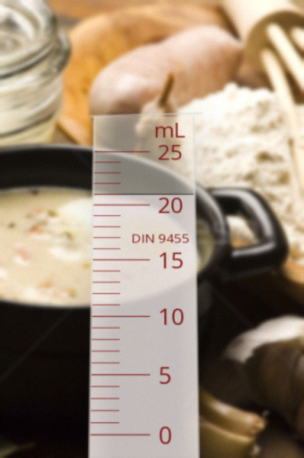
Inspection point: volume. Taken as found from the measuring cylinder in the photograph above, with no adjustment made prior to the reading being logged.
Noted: 21 mL
